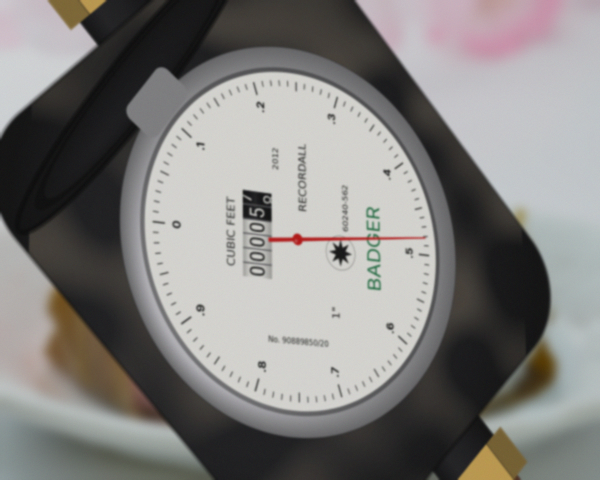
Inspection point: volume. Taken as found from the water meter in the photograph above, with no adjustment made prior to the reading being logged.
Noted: 57.48 ft³
